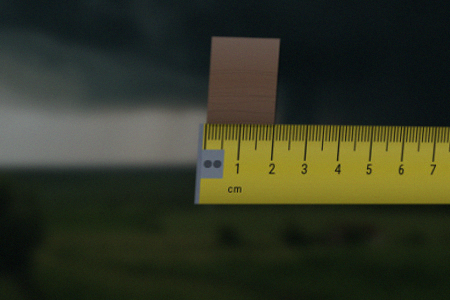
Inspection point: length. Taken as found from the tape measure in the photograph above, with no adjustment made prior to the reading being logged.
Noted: 2 cm
